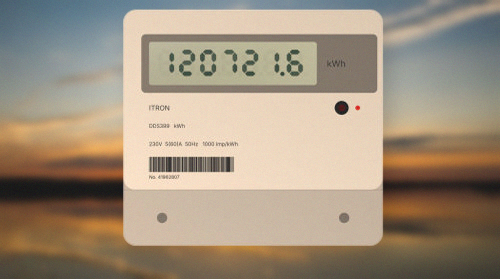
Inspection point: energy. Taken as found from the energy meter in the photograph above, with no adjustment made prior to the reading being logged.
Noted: 120721.6 kWh
